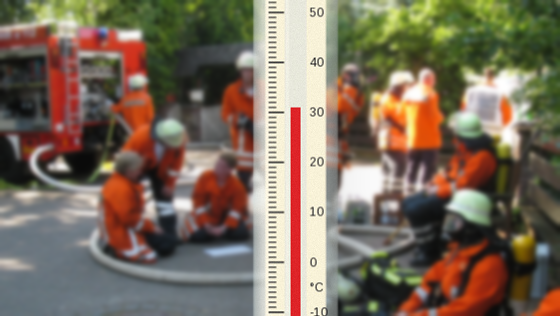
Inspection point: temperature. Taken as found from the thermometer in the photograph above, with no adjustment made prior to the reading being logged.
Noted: 31 °C
